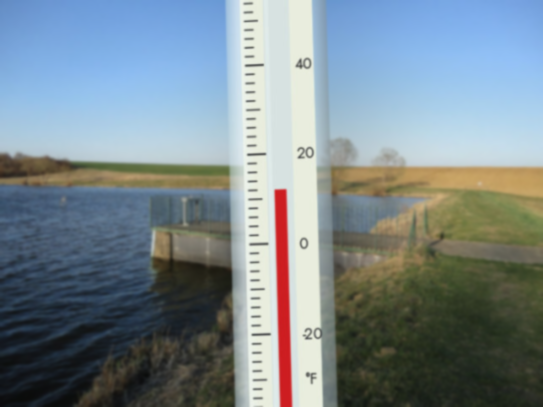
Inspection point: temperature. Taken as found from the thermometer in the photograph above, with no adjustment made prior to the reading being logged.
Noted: 12 °F
